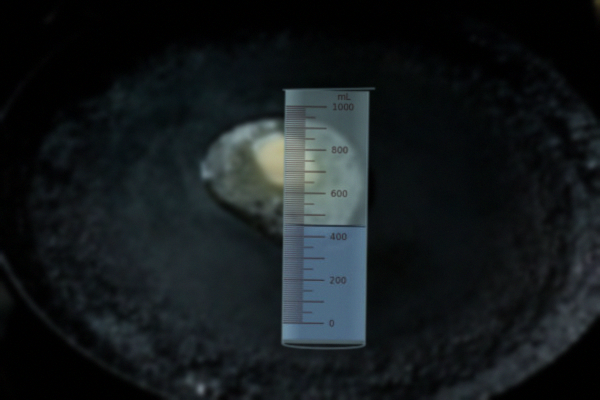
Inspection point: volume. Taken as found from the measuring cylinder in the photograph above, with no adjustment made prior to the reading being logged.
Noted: 450 mL
